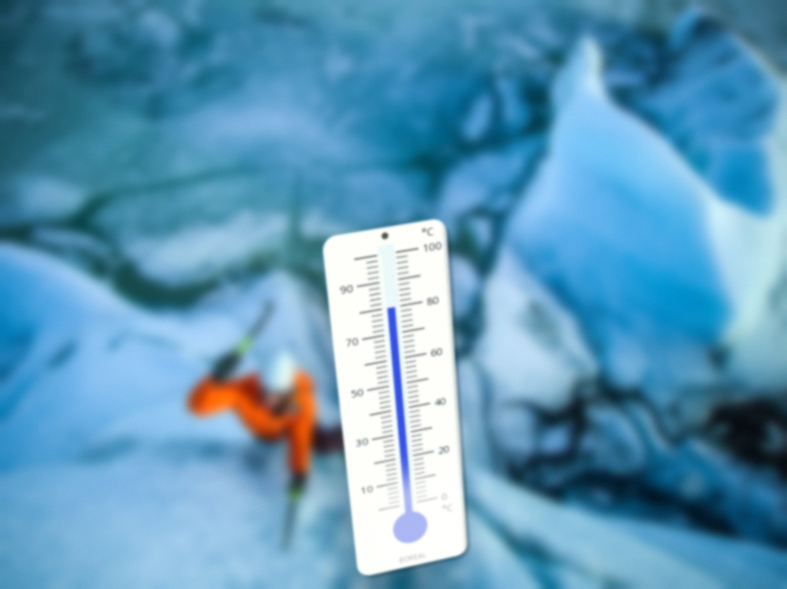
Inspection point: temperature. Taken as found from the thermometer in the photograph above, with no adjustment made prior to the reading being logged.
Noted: 80 °C
